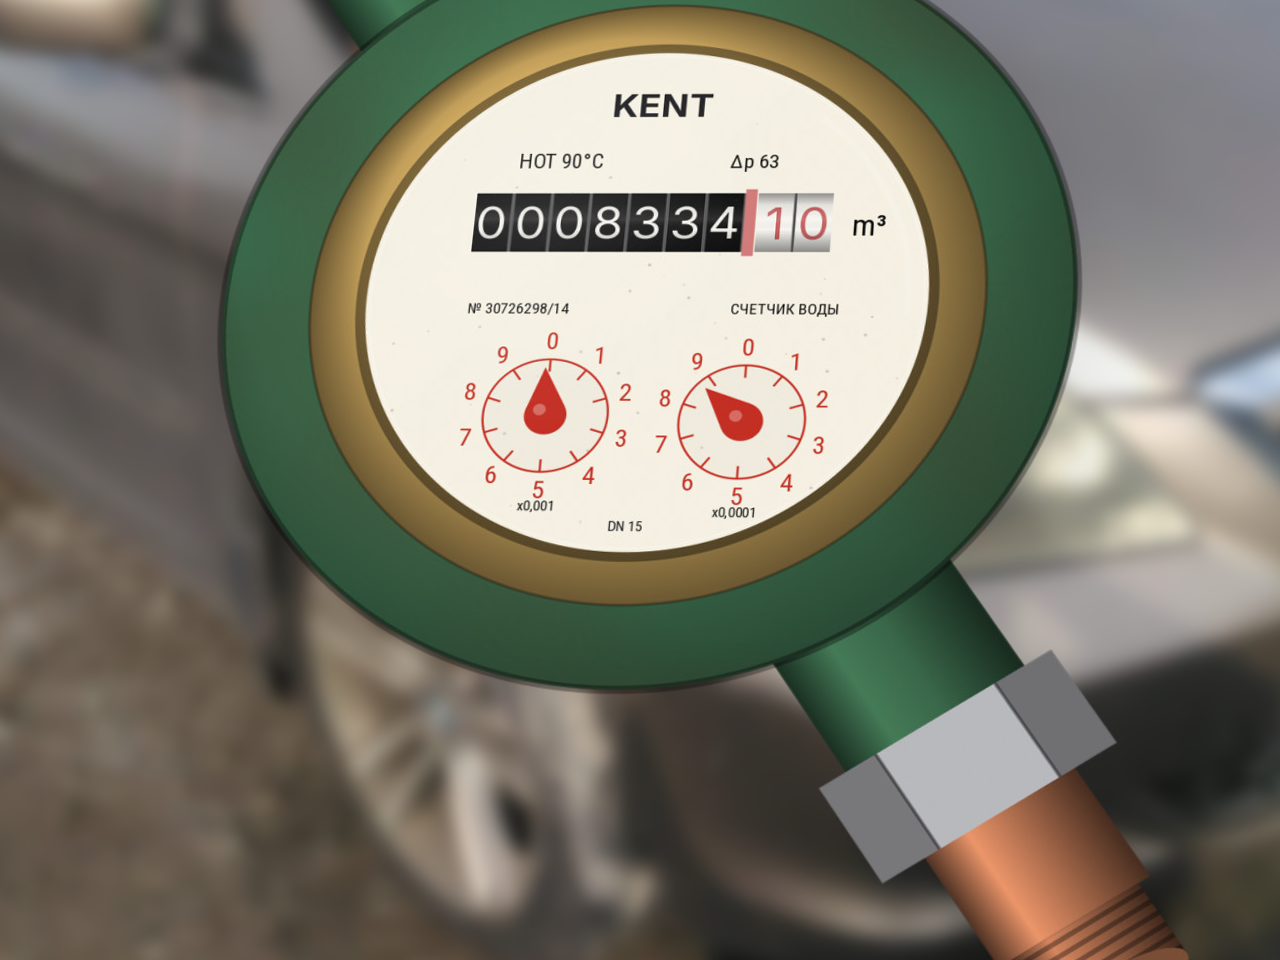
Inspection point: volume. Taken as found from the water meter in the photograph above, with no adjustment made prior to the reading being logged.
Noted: 8334.0998 m³
